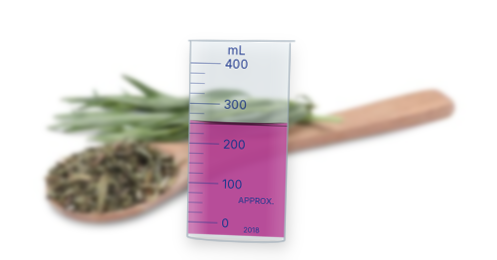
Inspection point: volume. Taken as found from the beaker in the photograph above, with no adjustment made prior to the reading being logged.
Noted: 250 mL
